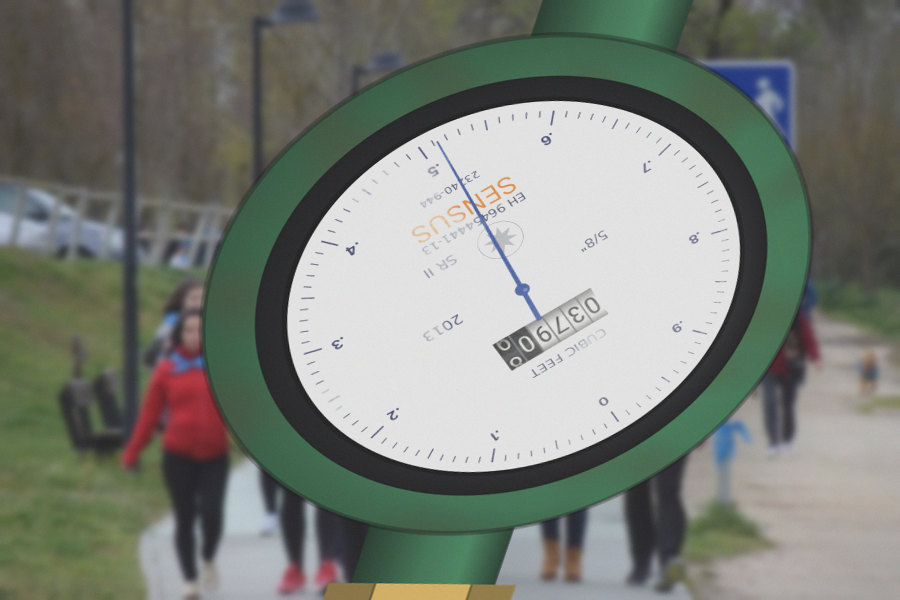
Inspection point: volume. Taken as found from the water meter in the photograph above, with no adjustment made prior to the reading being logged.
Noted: 37908.51 ft³
